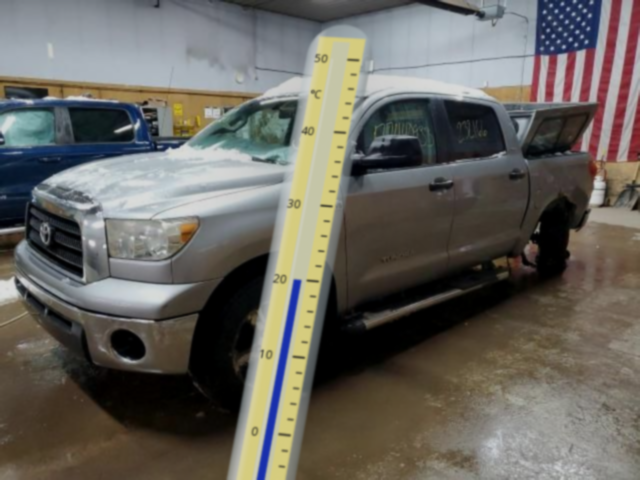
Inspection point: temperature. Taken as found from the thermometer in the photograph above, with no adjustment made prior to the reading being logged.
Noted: 20 °C
